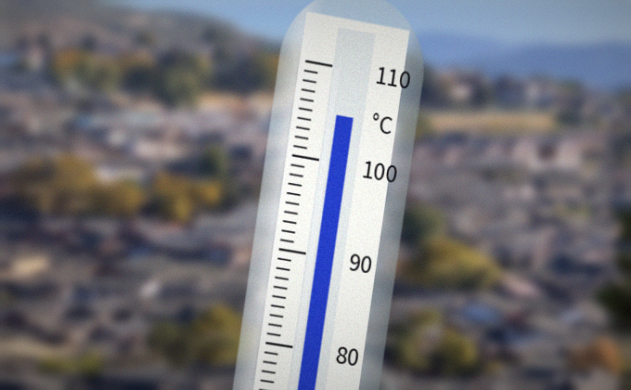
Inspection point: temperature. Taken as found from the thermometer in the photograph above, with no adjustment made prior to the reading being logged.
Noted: 105 °C
